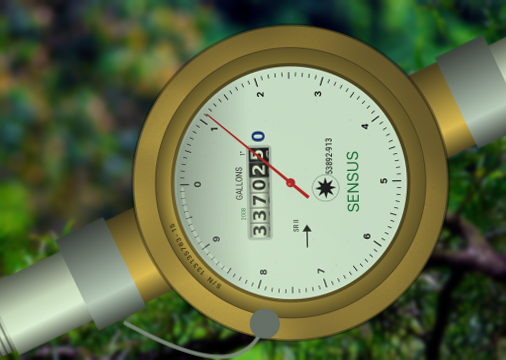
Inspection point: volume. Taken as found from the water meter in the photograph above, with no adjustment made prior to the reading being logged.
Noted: 3370251.1 gal
